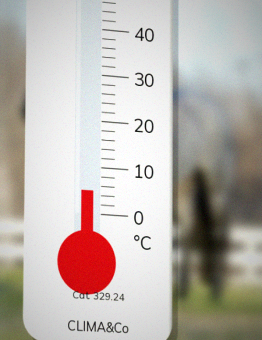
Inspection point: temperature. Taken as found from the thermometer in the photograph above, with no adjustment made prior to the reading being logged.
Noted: 5 °C
